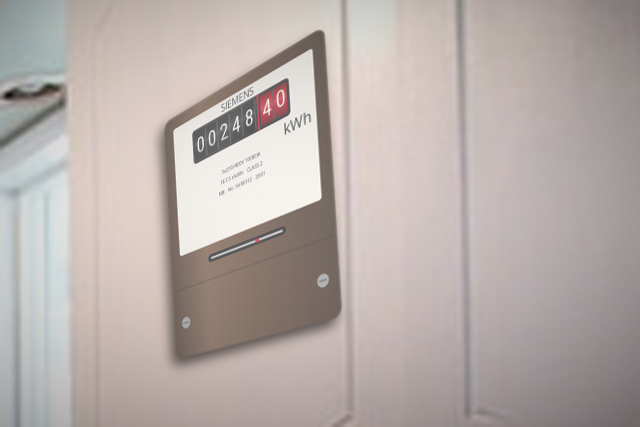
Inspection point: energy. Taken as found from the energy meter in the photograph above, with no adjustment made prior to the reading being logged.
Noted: 248.40 kWh
